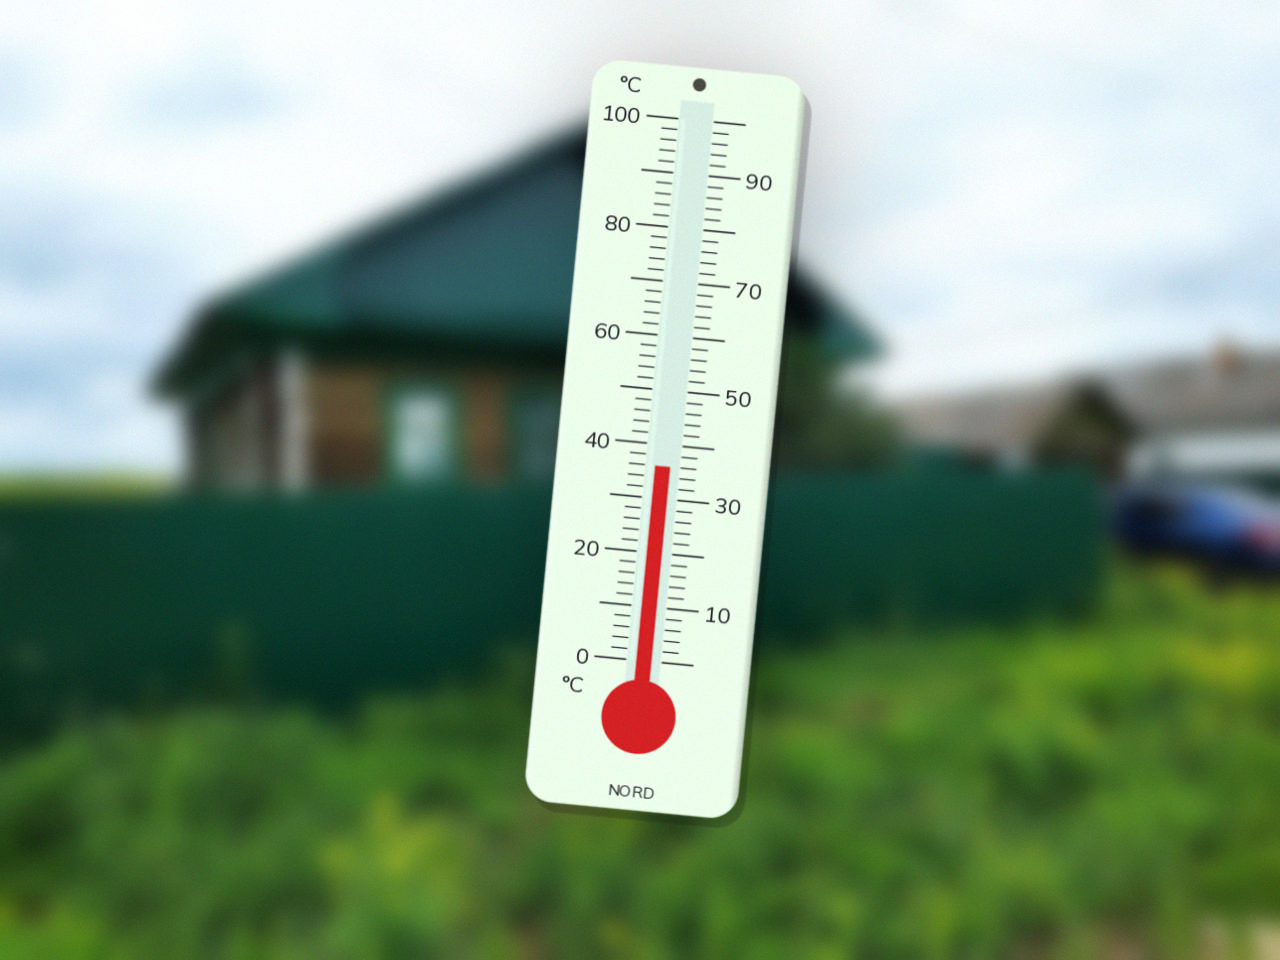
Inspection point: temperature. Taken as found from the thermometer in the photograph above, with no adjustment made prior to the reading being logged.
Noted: 36 °C
